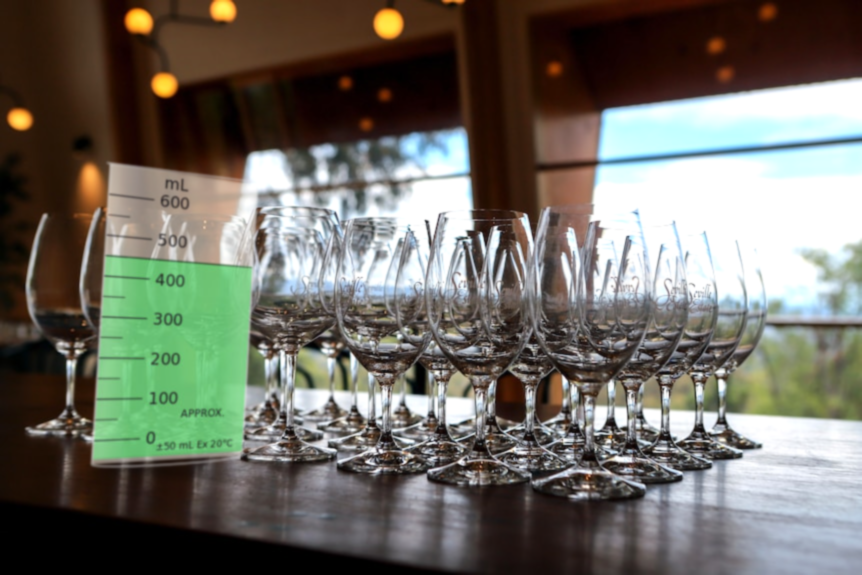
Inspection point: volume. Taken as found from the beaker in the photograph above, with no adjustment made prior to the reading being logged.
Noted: 450 mL
